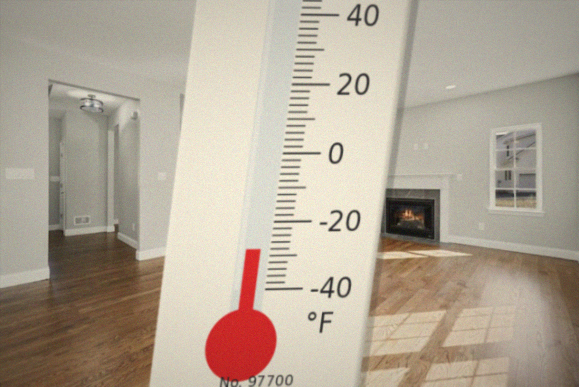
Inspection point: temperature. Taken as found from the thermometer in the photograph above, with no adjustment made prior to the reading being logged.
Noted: -28 °F
